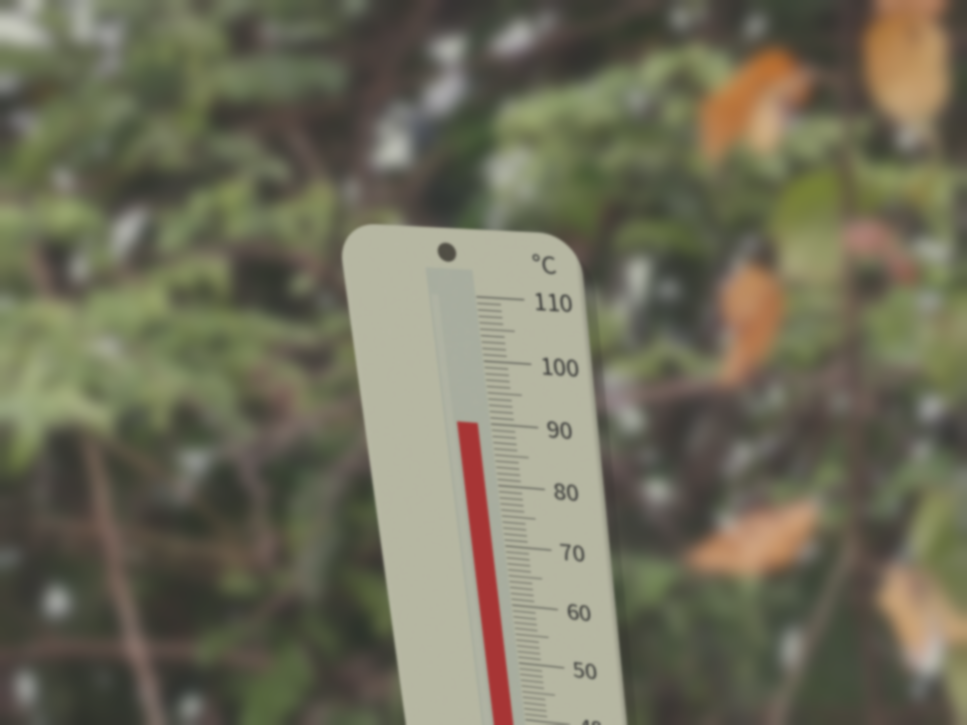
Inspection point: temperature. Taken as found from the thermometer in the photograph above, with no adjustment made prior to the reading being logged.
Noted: 90 °C
